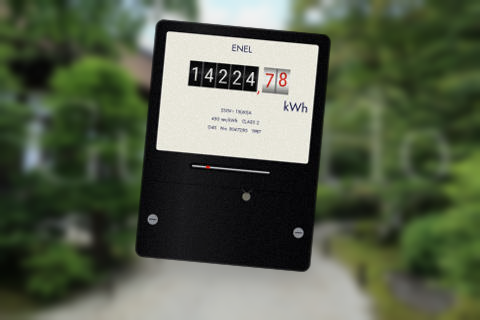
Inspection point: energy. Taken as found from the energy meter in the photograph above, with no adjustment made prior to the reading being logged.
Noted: 14224.78 kWh
